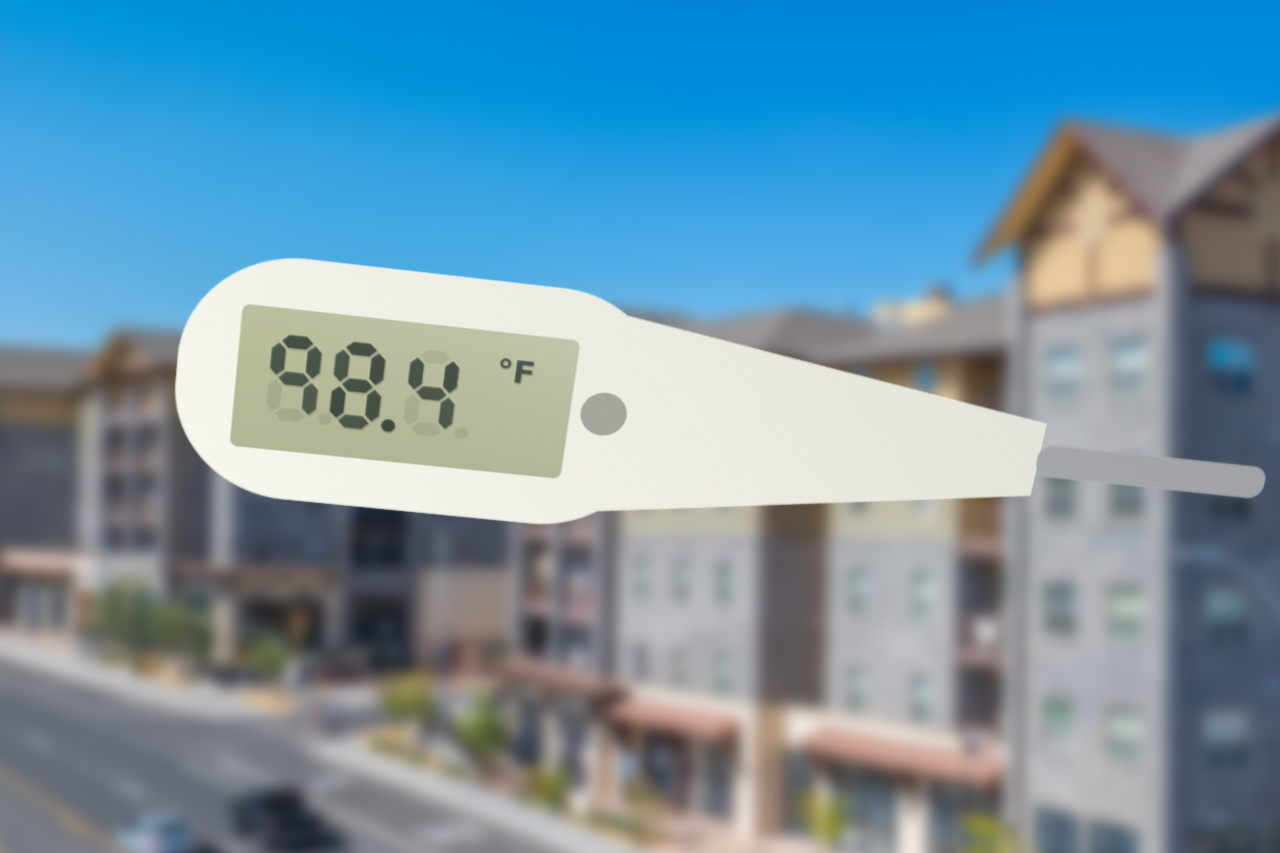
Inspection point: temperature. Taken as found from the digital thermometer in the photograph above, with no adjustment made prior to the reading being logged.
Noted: 98.4 °F
